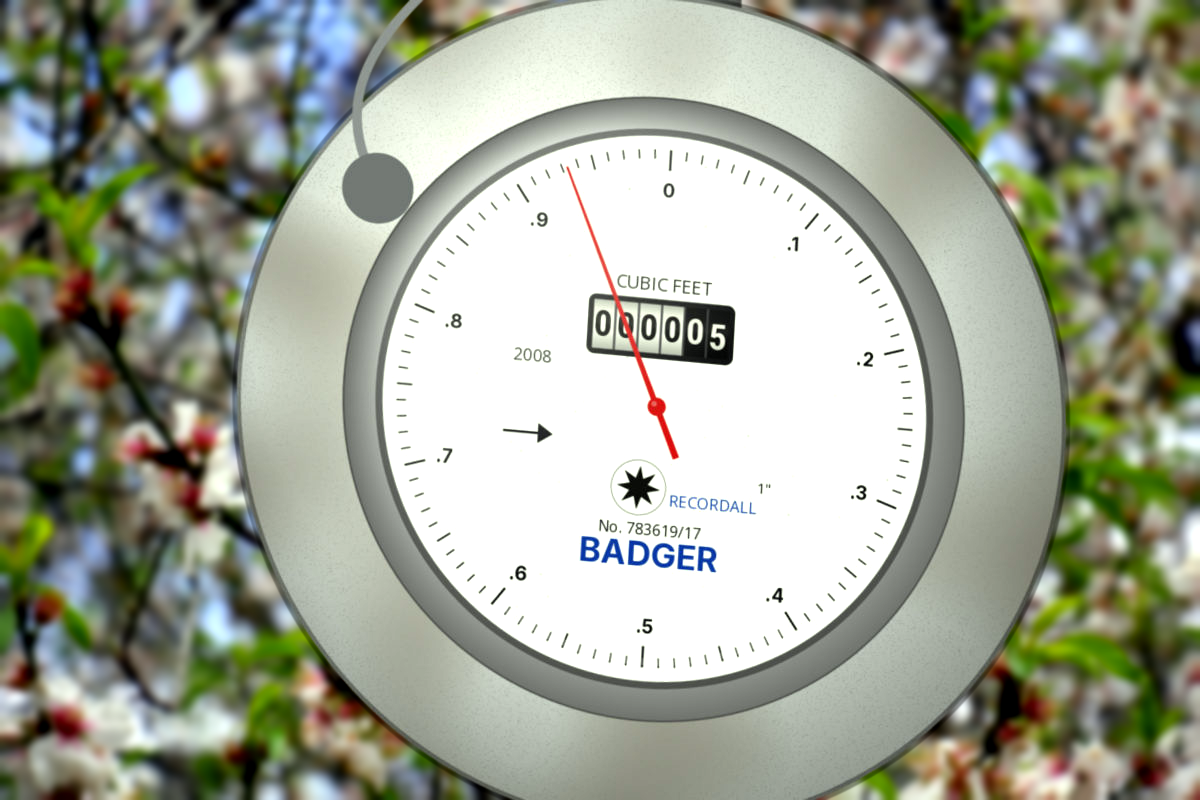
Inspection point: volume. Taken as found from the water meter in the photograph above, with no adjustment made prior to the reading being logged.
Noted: 4.93 ft³
